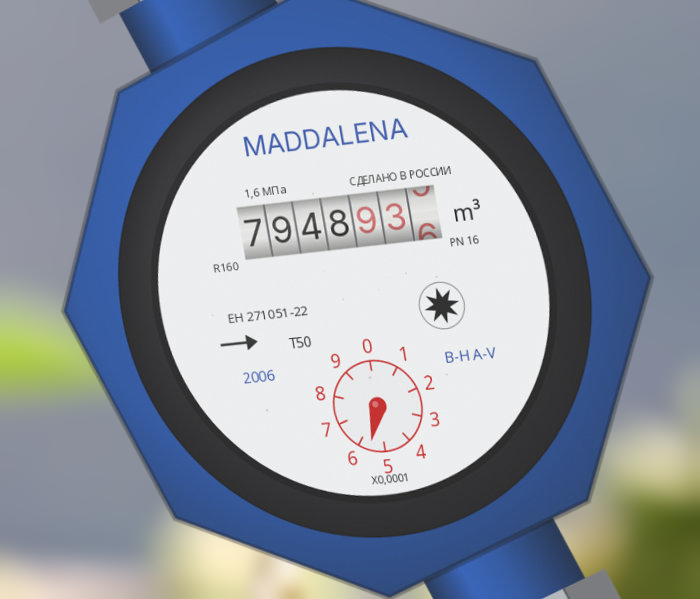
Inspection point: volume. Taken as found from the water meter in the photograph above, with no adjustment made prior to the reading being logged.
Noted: 7948.9355 m³
